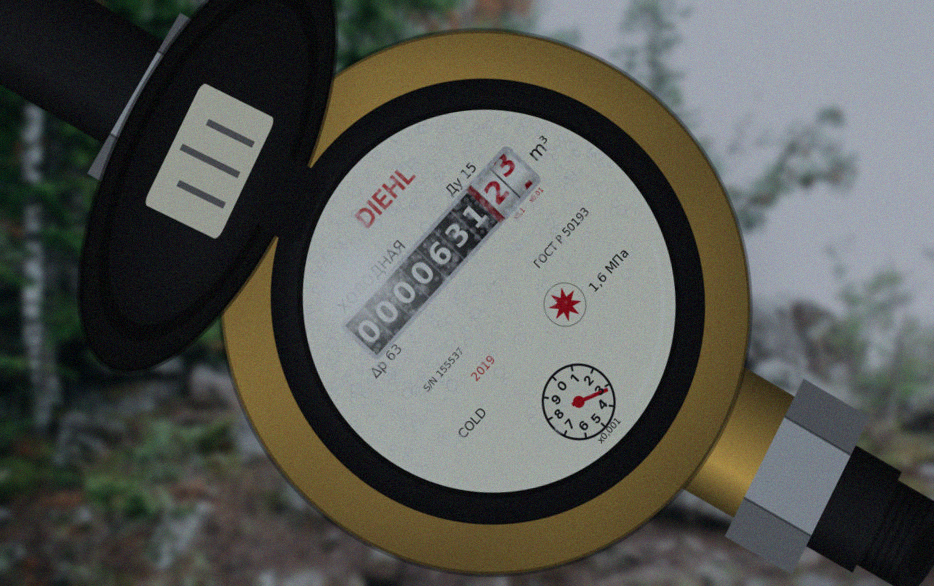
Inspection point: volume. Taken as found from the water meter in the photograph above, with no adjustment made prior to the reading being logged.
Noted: 631.233 m³
